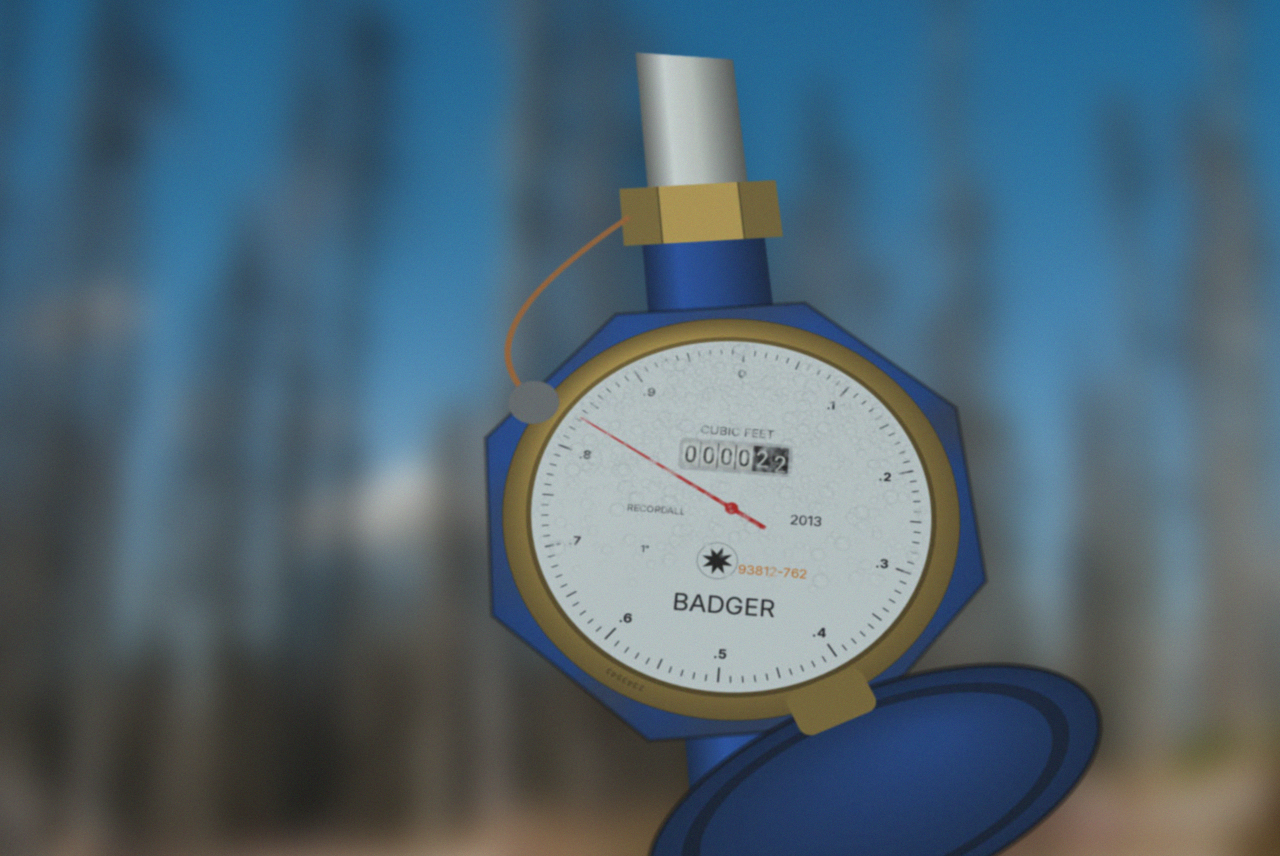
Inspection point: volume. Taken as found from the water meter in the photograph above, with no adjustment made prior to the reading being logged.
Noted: 21.83 ft³
